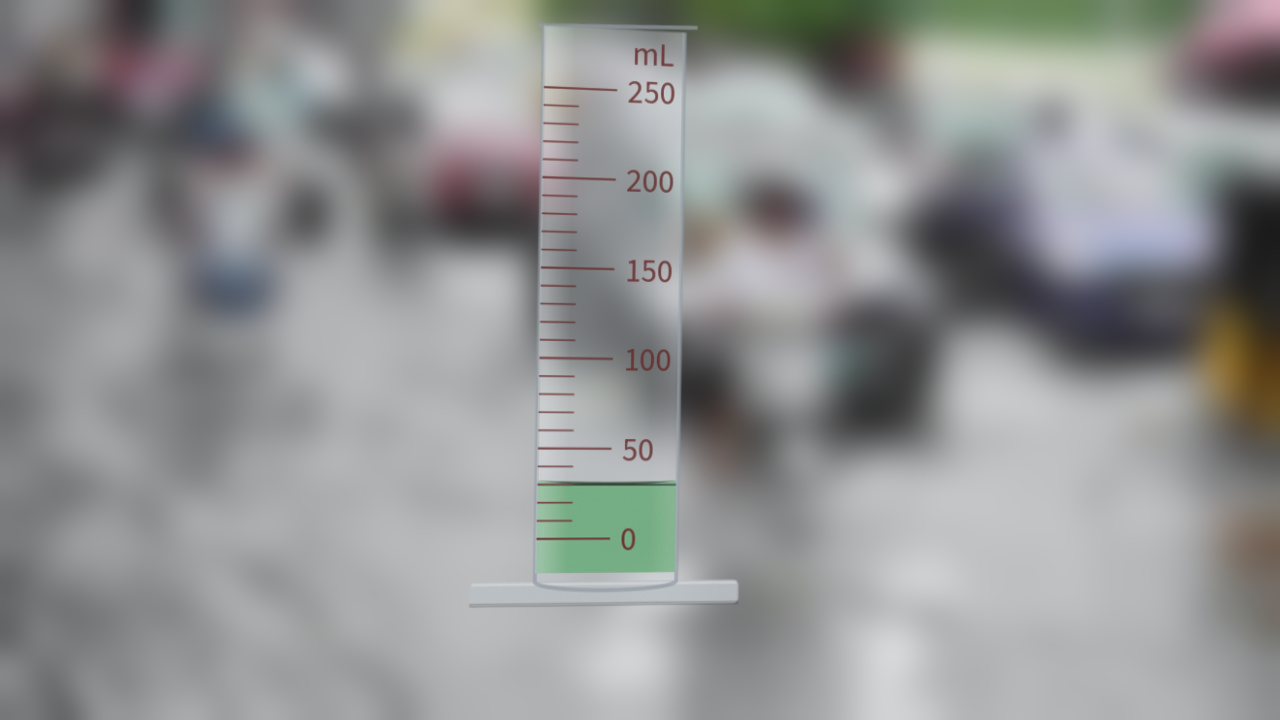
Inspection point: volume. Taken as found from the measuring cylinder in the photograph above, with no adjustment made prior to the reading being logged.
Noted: 30 mL
